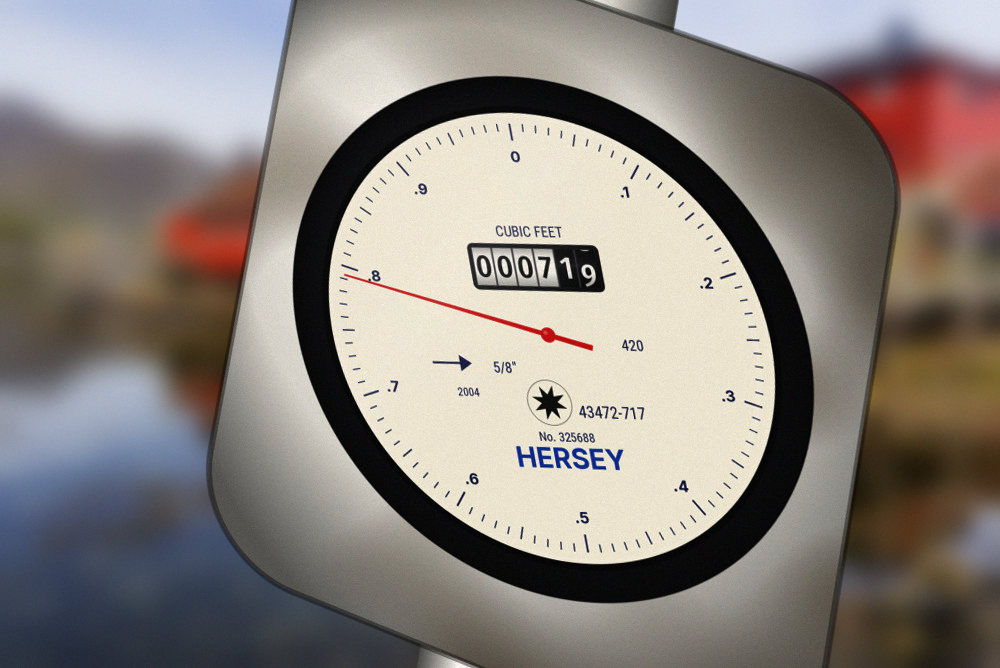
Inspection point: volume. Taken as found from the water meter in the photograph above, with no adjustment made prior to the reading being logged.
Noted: 718.79 ft³
